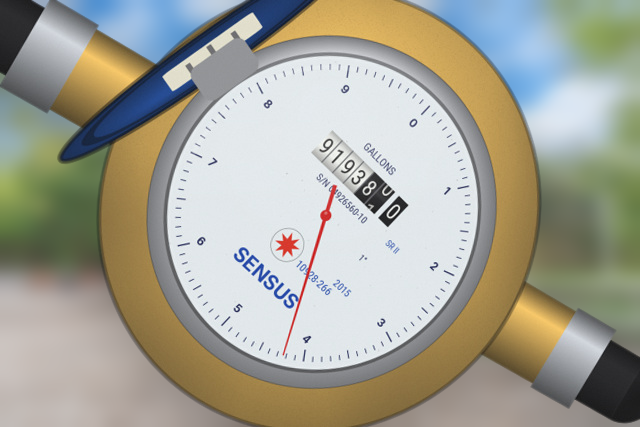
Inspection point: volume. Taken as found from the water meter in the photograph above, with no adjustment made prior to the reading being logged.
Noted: 9193804.2 gal
